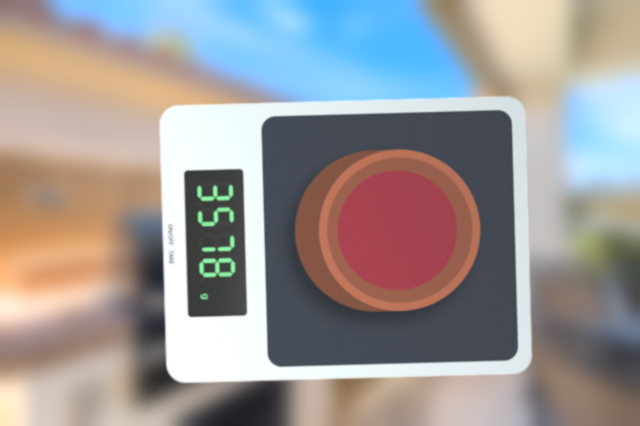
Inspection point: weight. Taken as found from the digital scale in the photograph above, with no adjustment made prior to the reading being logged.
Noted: 3578 g
